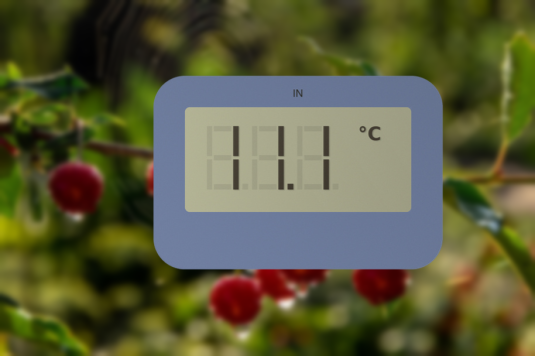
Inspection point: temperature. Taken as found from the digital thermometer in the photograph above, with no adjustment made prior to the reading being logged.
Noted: 11.1 °C
